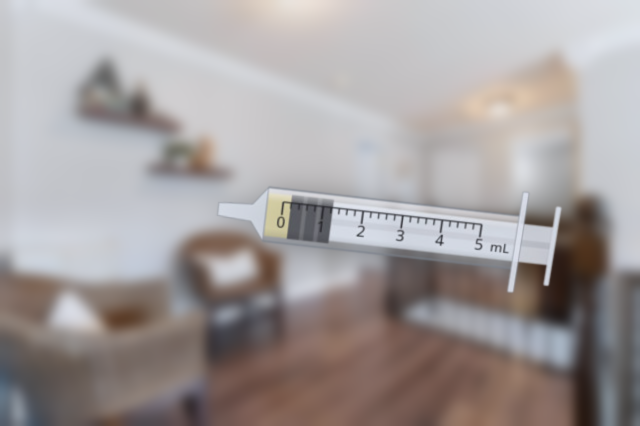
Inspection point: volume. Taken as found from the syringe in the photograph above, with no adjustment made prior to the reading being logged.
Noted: 0.2 mL
